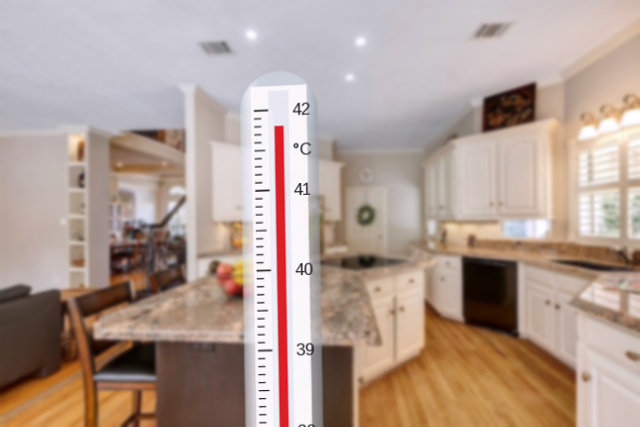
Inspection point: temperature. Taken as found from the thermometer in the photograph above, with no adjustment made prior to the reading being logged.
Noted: 41.8 °C
